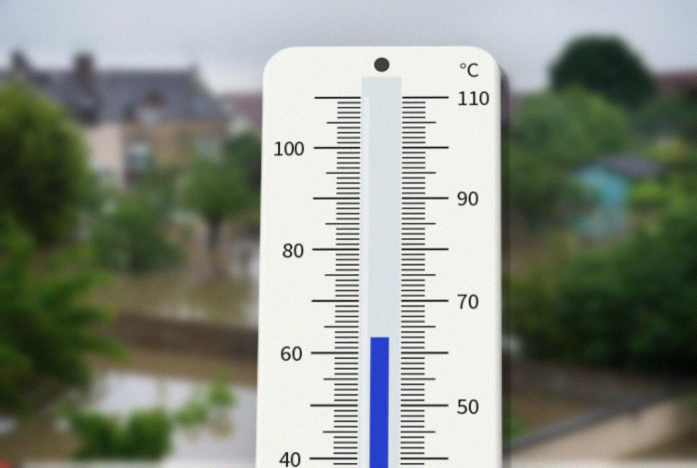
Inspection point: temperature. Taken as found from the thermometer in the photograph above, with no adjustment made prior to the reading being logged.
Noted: 63 °C
